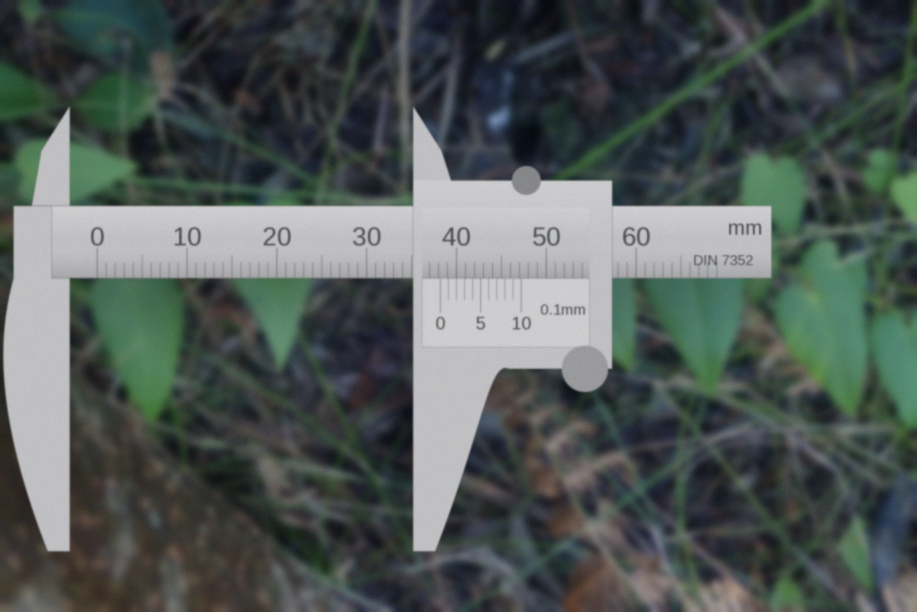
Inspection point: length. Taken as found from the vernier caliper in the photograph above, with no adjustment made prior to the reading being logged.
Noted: 38.2 mm
